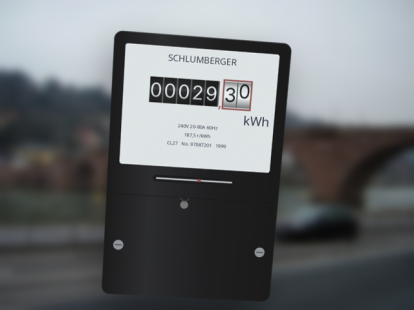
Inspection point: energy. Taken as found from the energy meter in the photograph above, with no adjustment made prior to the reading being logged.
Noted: 29.30 kWh
